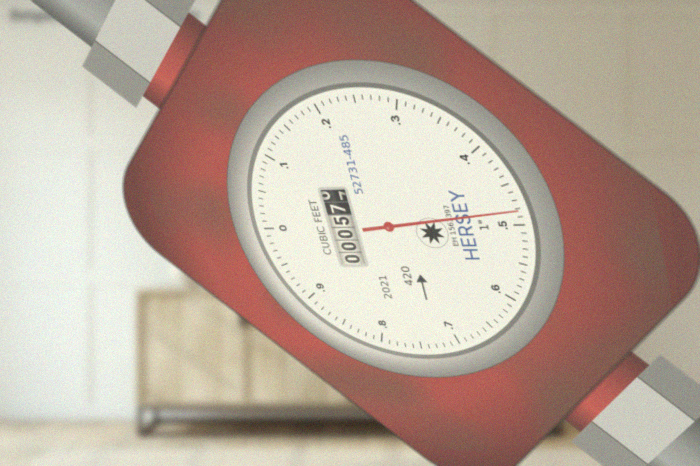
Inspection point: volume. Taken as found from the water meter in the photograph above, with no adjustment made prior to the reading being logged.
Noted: 576.48 ft³
